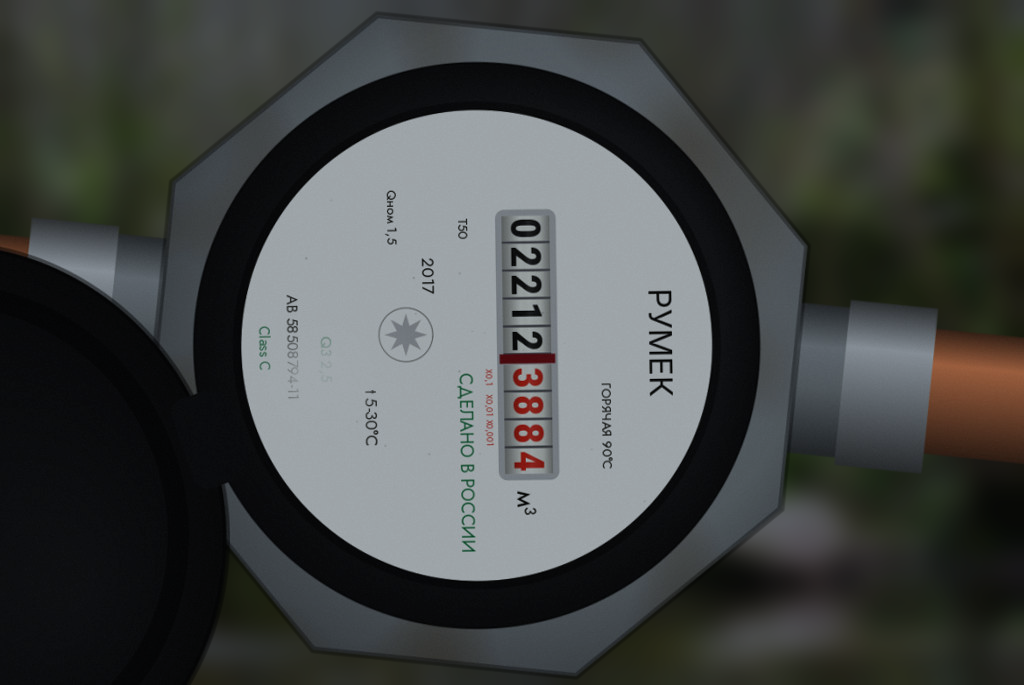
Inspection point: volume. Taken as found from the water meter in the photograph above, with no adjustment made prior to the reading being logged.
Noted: 2212.3884 m³
